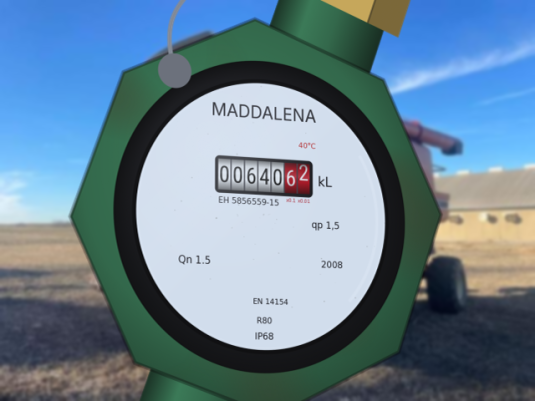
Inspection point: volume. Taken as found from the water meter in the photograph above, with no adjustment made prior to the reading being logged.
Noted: 640.62 kL
